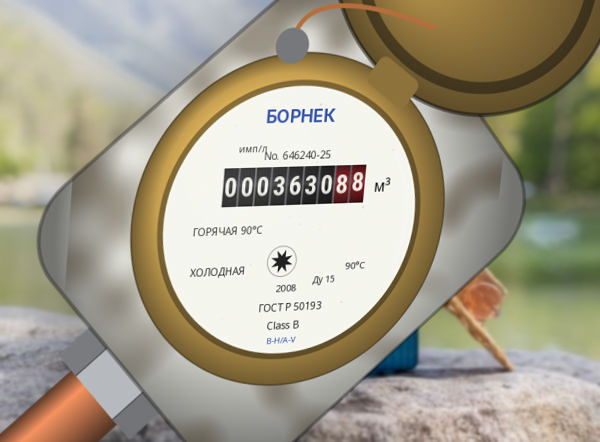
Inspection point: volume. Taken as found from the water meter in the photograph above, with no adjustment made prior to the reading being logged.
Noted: 3630.88 m³
